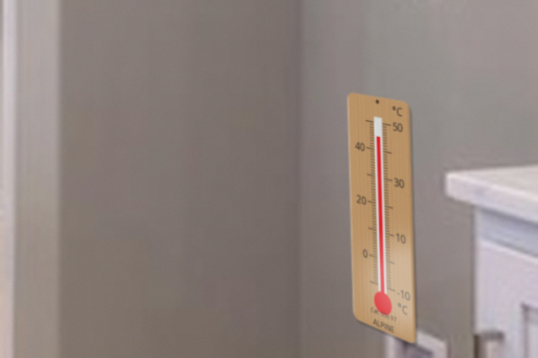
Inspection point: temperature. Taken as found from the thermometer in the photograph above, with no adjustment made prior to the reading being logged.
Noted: 45 °C
